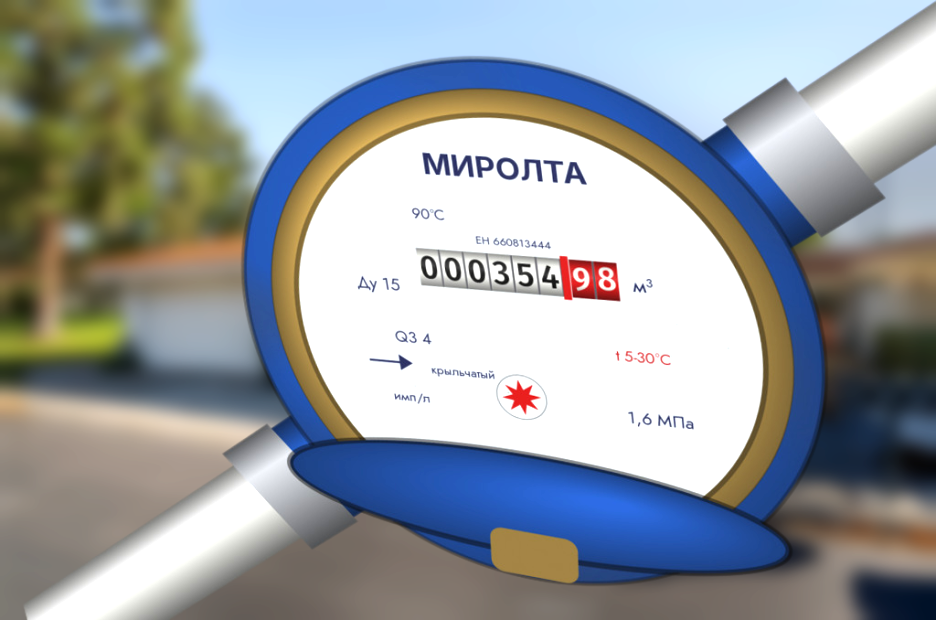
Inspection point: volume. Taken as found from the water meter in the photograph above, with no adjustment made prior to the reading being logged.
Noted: 354.98 m³
